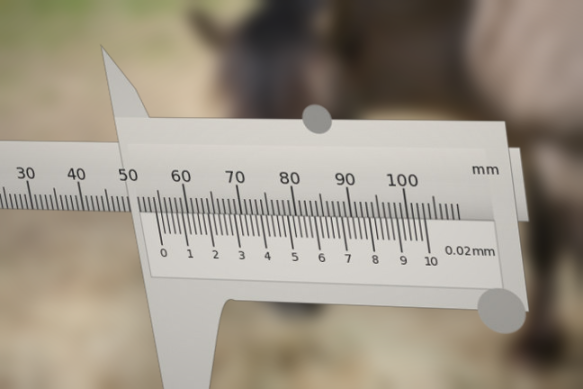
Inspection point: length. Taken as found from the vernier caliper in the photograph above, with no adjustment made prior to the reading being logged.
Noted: 54.0 mm
